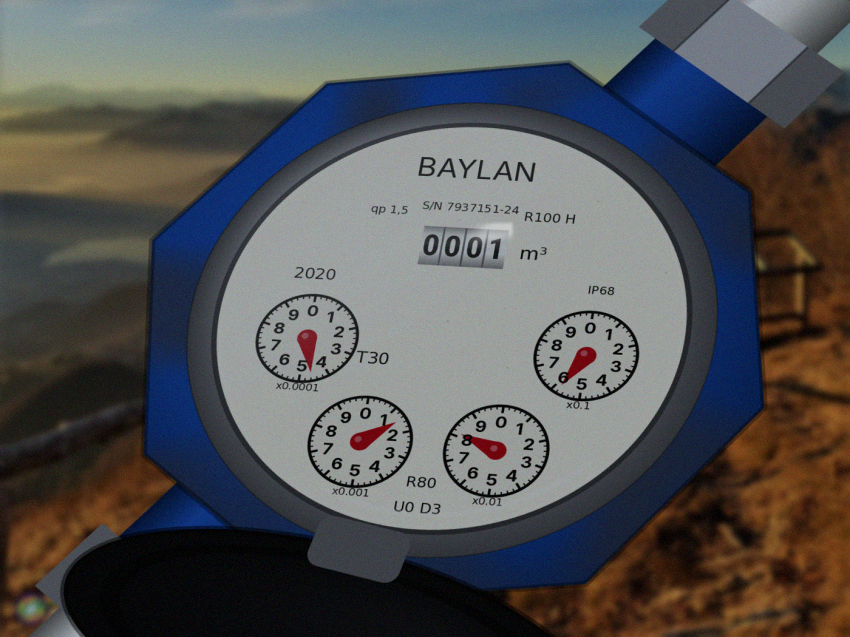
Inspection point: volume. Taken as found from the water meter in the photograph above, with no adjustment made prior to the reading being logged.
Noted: 1.5814 m³
